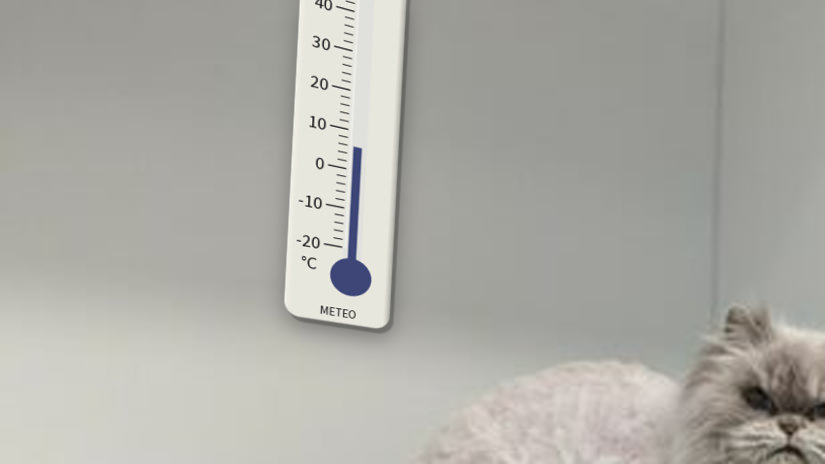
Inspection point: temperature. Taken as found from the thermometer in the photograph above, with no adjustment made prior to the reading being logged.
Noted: 6 °C
